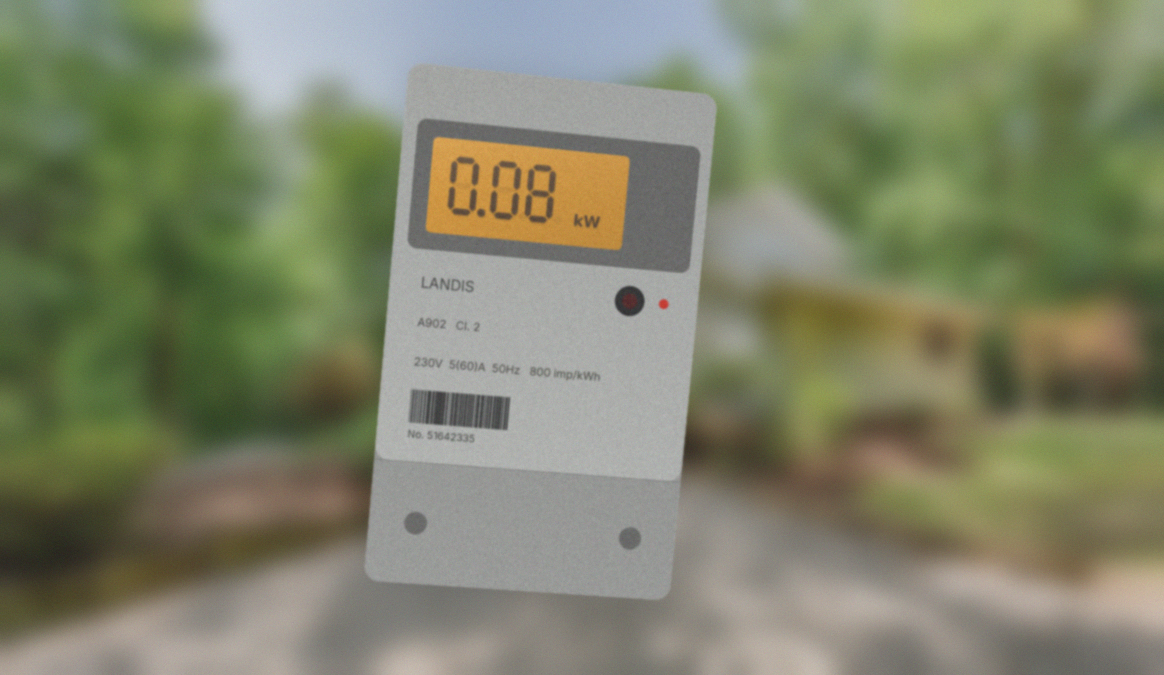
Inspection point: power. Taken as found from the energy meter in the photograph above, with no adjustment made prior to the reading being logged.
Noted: 0.08 kW
